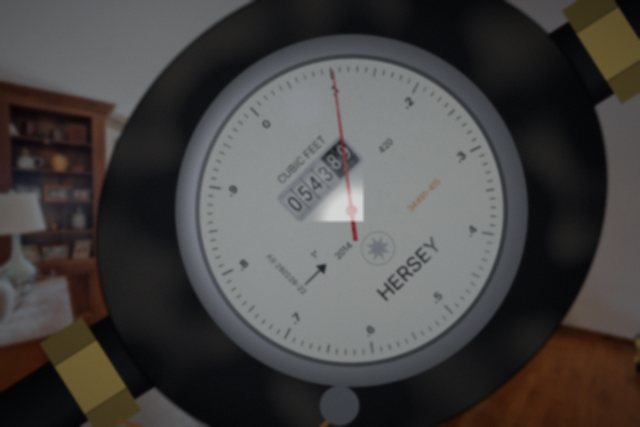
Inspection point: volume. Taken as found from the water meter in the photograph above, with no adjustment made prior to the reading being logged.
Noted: 54389.10 ft³
